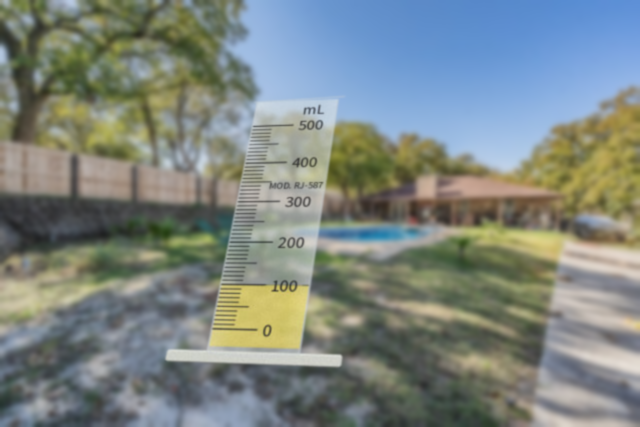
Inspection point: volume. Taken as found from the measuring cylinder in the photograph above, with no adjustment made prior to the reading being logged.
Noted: 100 mL
